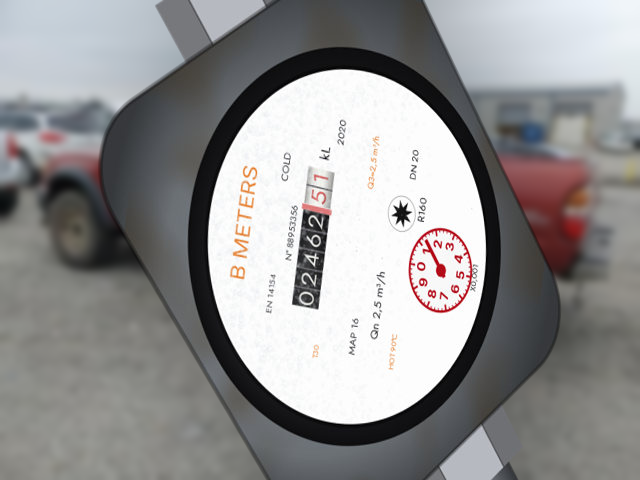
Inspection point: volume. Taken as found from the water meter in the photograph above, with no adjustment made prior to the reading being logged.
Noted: 2462.511 kL
